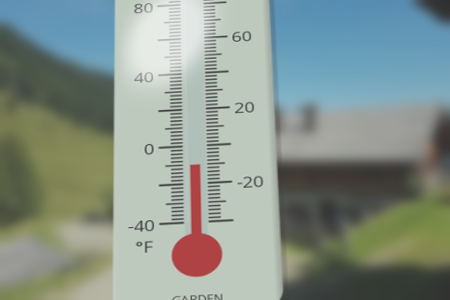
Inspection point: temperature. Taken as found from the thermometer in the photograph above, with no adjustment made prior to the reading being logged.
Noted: -10 °F
